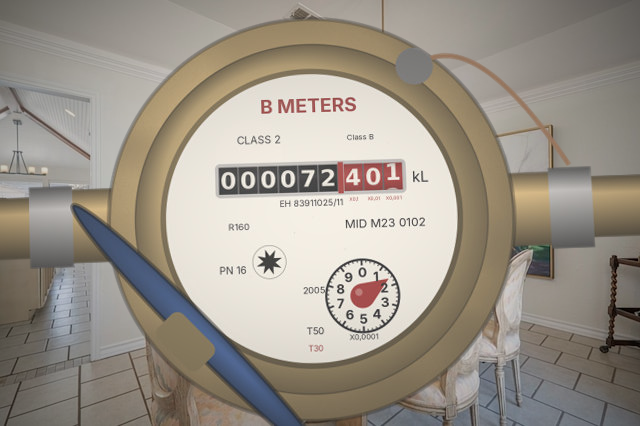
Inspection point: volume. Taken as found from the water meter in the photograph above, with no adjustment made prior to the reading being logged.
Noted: 72.4011 kL
